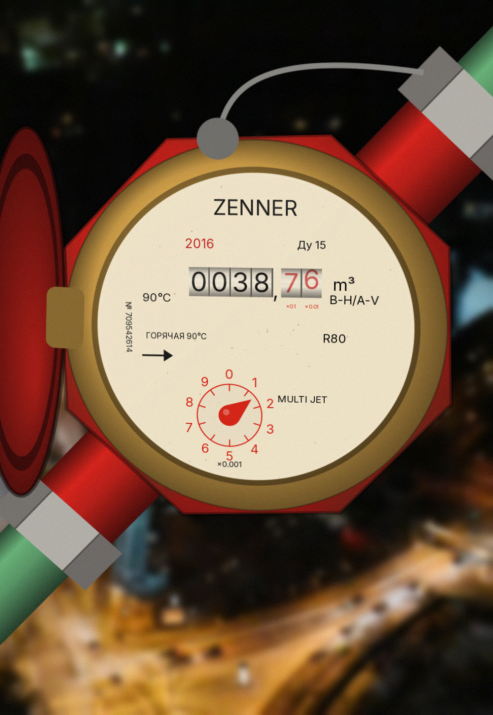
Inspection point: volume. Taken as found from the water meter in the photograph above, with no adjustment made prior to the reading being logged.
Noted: 38.761 m³
